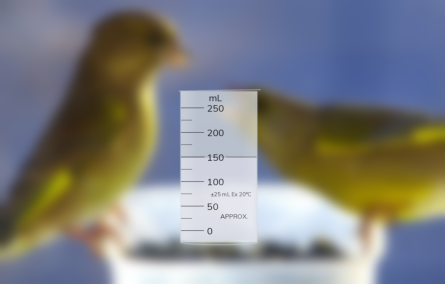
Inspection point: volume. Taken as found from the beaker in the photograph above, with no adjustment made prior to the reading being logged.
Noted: 150 mL
